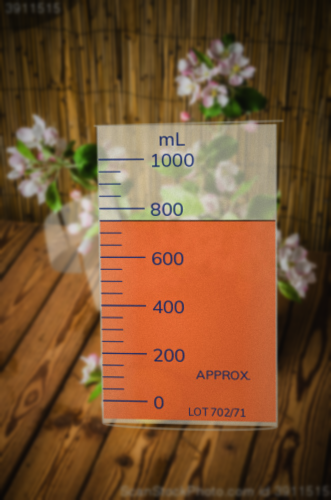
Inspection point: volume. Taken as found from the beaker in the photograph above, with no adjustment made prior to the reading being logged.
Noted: 750 mL
